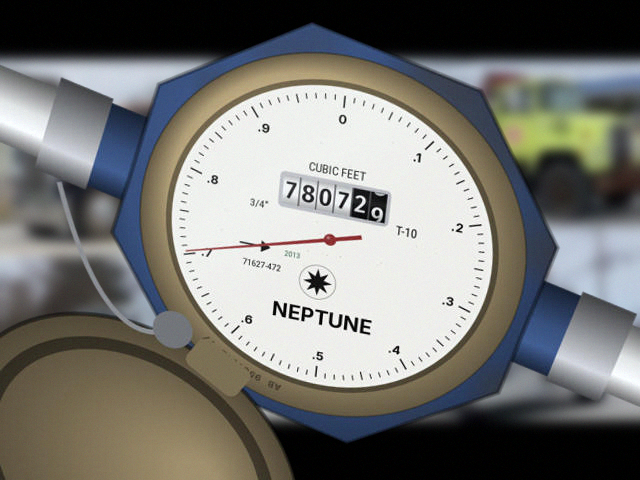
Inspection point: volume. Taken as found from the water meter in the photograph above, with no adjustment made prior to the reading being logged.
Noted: 780728.70 ft³
